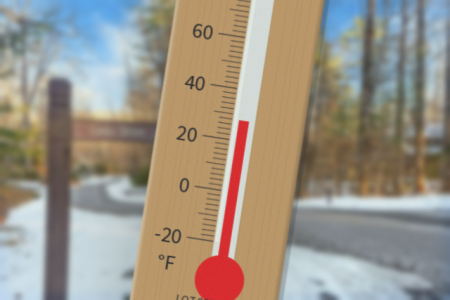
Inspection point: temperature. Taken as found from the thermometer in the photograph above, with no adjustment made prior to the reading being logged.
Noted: 28 °F
